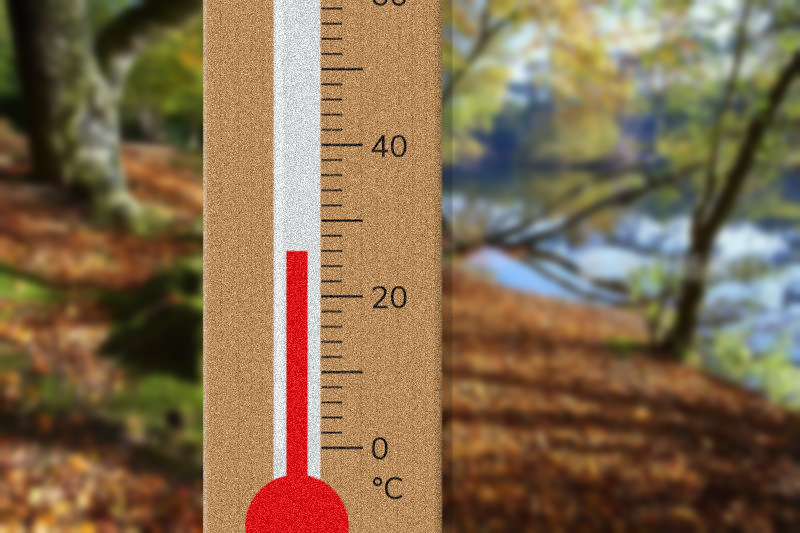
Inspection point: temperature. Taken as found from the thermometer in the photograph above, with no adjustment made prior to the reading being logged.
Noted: 26 °C
